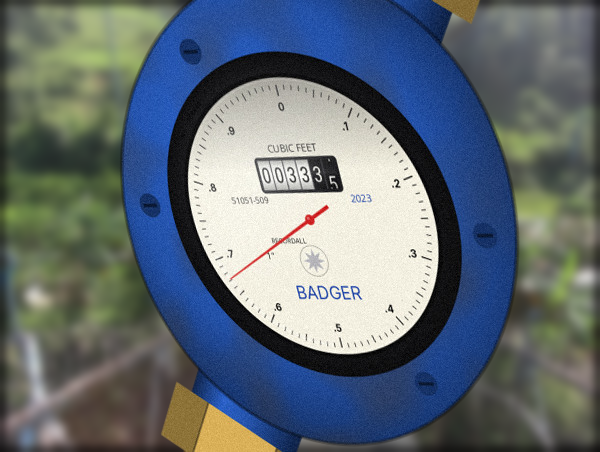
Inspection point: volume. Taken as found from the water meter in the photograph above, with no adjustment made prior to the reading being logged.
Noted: 3334.67 ft³
